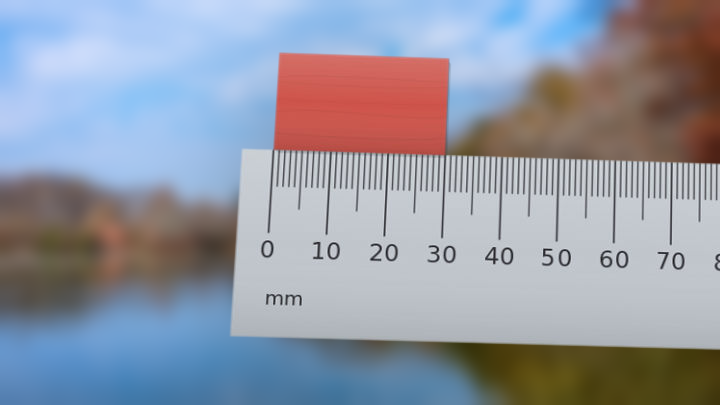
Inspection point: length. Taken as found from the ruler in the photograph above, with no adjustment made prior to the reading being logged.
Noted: 30 mm
